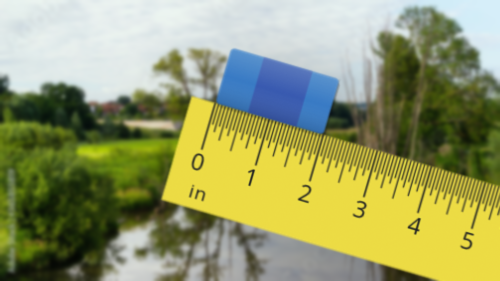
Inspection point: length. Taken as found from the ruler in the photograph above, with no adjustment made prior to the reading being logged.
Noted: 2 in
